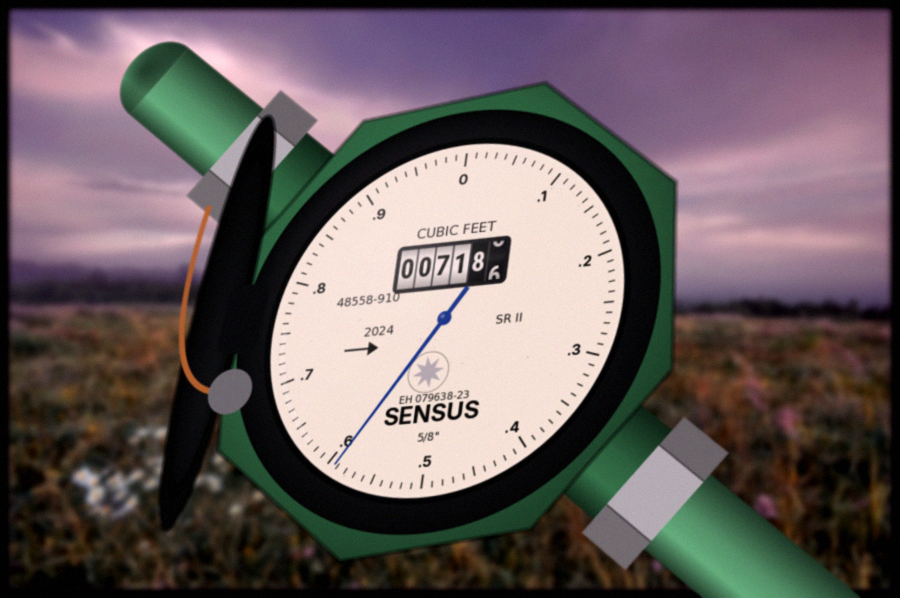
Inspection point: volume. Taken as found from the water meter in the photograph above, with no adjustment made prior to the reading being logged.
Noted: 7185.59 ft³
